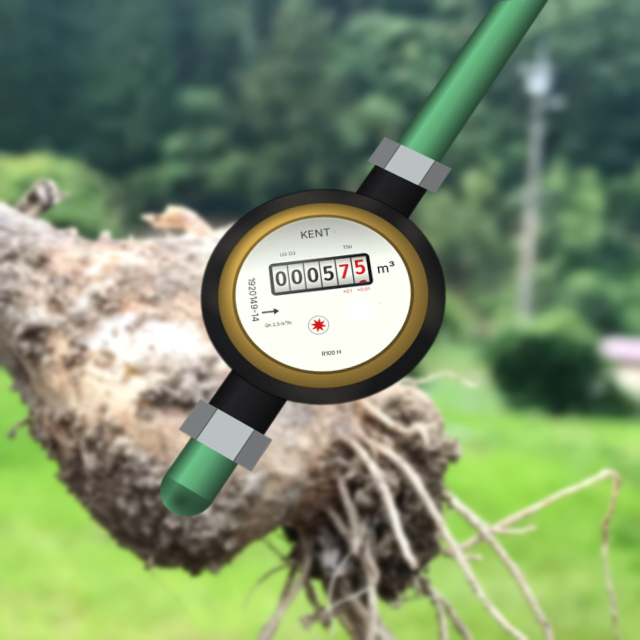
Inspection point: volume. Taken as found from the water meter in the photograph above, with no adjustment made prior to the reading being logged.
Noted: 5.75 m³
